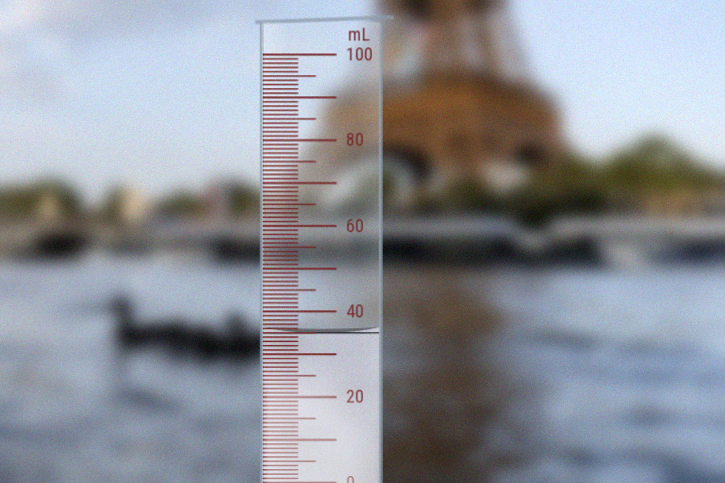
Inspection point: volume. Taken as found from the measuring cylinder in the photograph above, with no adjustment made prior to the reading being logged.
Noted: 35 mL
